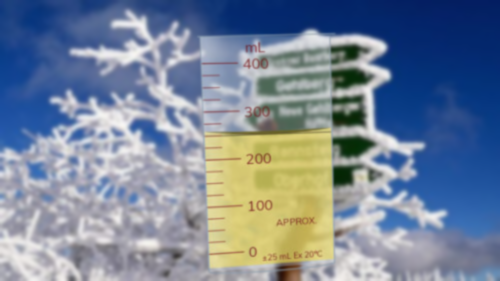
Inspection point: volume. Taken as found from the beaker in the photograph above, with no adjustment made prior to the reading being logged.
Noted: 250 mL
